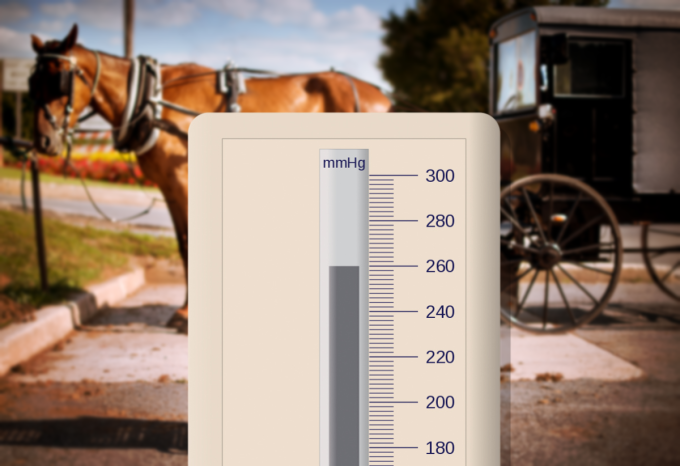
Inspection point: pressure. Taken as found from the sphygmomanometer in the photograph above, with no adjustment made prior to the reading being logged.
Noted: 260 mmHg
